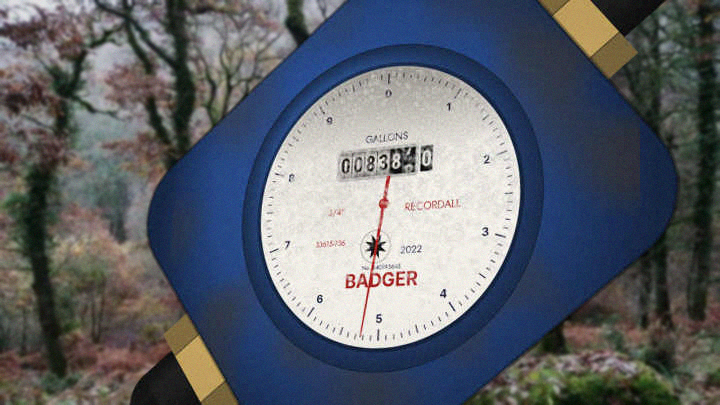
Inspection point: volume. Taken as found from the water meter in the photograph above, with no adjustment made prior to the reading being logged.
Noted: 83875.2 gal
